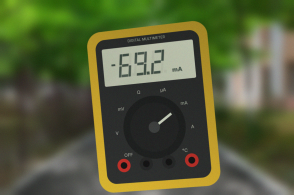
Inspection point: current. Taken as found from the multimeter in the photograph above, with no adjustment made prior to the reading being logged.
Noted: -69.2 mA
